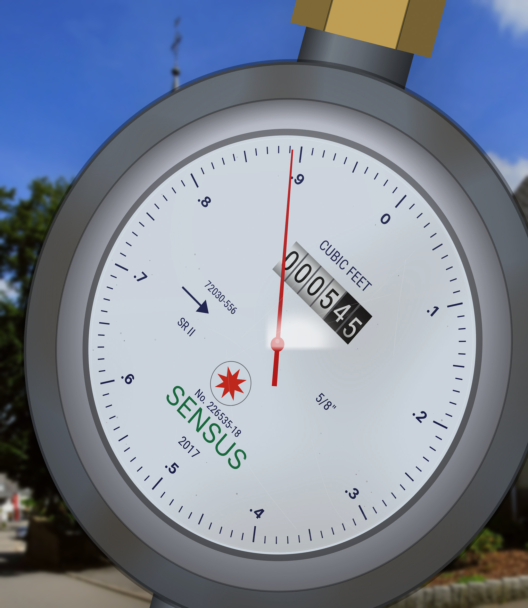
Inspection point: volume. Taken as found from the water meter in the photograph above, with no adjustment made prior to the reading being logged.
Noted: 544.89 ft³
